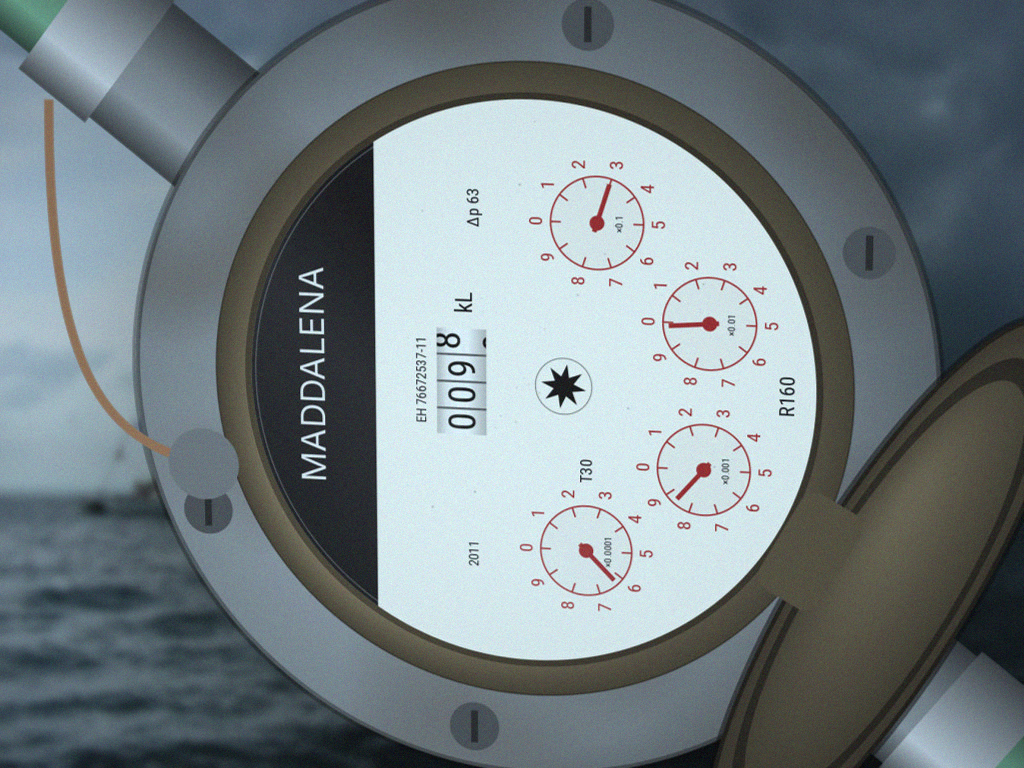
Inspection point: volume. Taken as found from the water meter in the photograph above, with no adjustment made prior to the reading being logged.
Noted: 98.2986 kL
